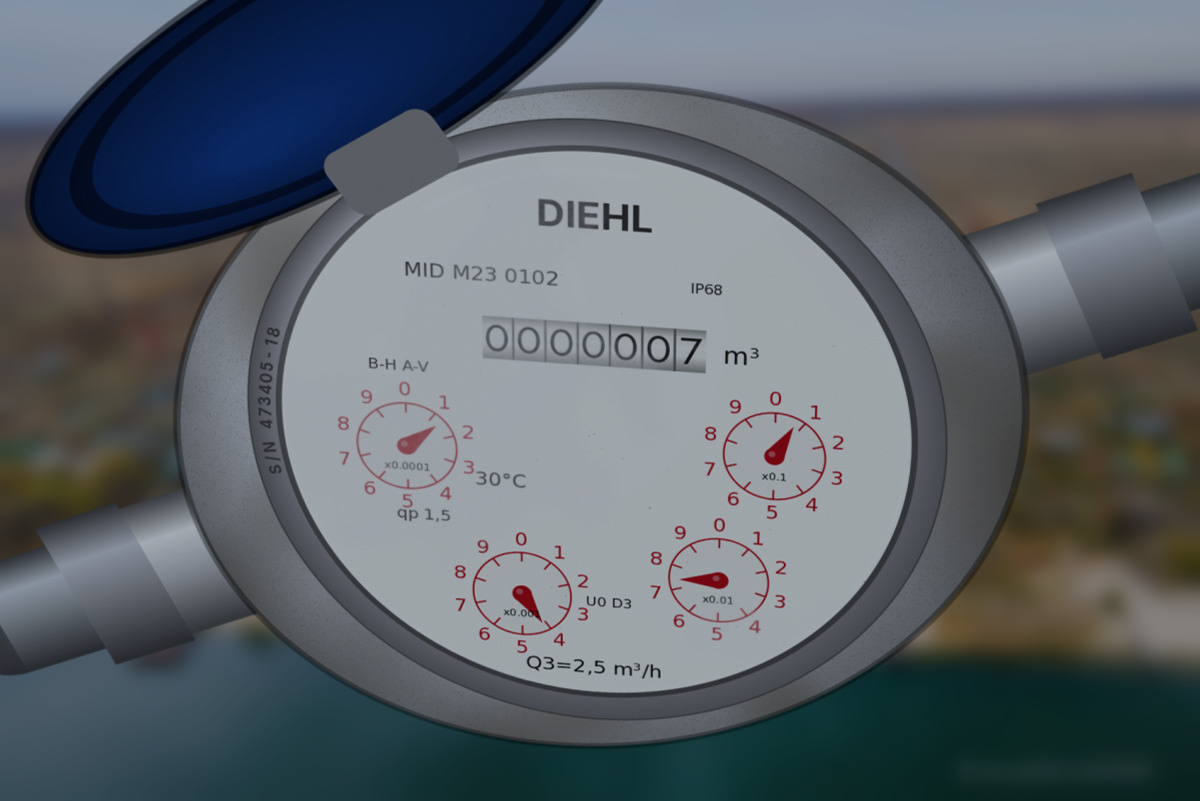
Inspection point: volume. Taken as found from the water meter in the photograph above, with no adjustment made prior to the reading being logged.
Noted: 7.0741 m³
